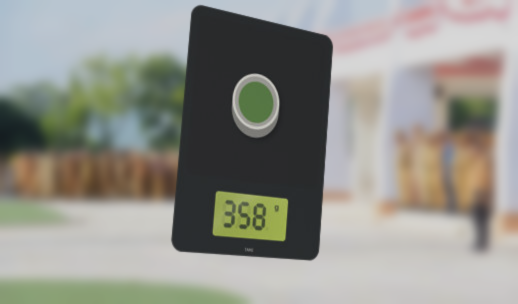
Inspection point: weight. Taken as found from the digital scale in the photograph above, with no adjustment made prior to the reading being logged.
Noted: 358 g
